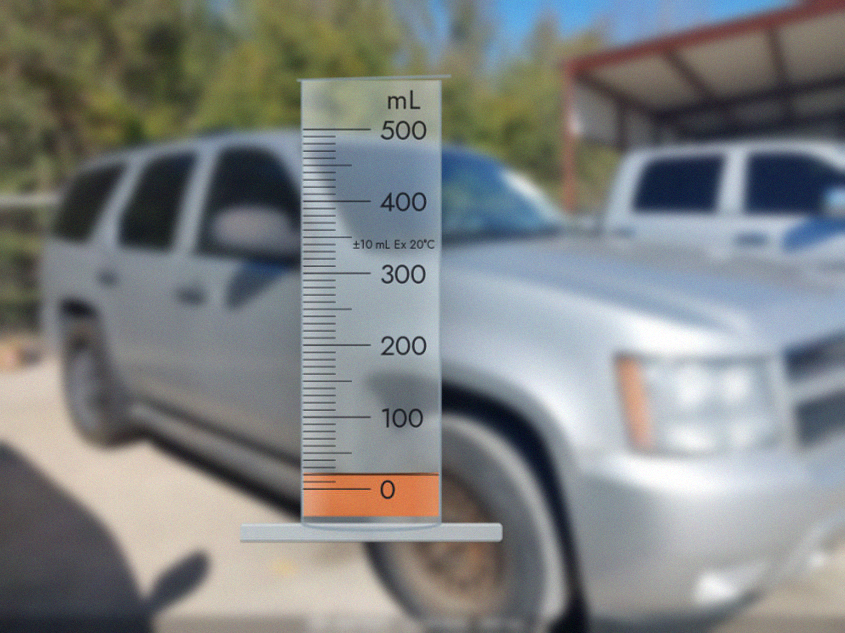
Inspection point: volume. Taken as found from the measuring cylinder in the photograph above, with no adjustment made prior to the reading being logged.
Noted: 20 mL
